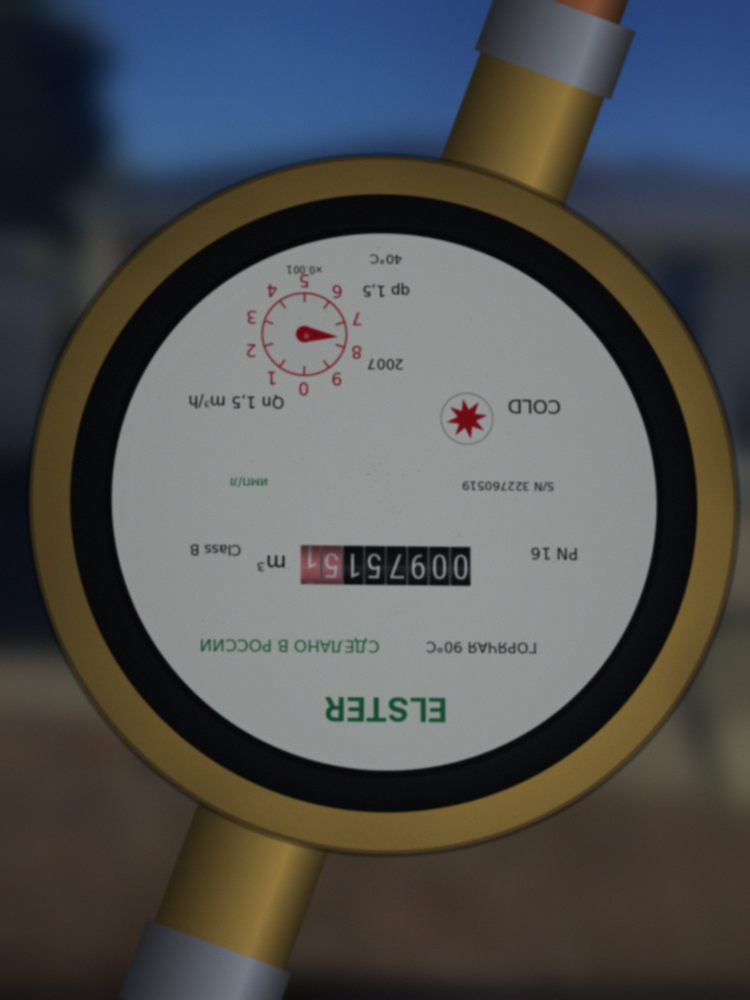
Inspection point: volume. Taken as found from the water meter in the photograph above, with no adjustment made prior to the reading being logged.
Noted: 9751.507 m³
